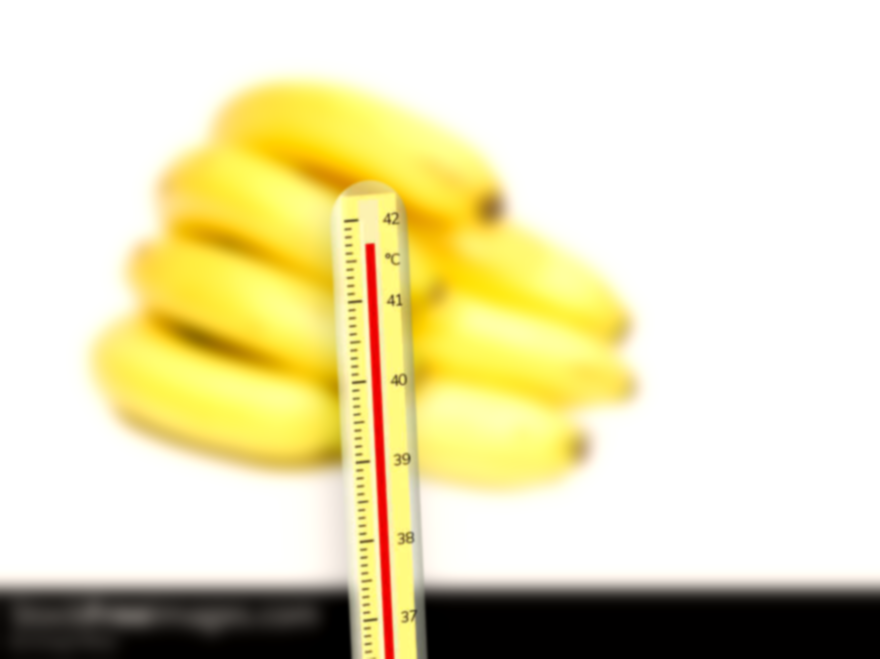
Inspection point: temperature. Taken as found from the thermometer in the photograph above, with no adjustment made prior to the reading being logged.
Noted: 41.7 °C
